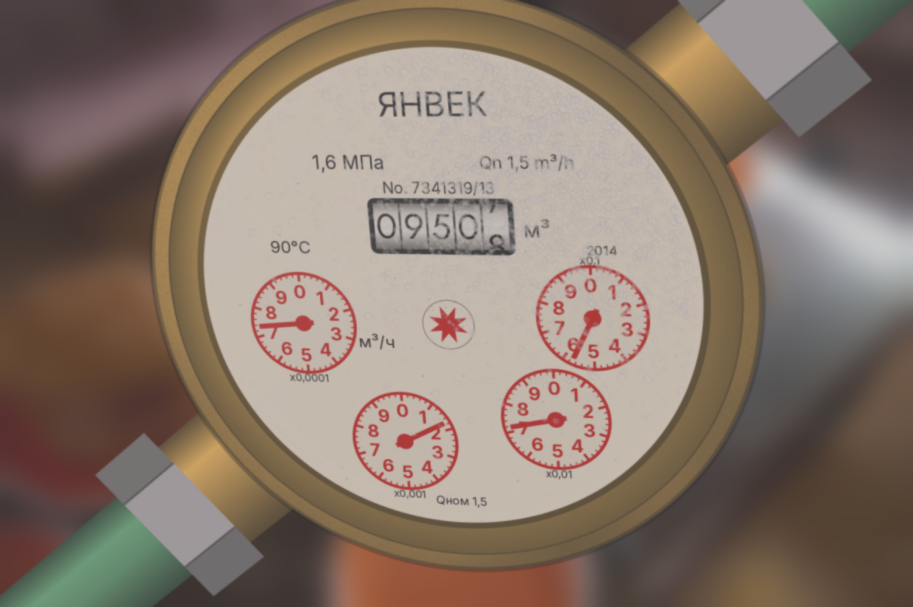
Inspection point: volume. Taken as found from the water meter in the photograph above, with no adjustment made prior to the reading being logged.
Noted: 9507.5717 m³
